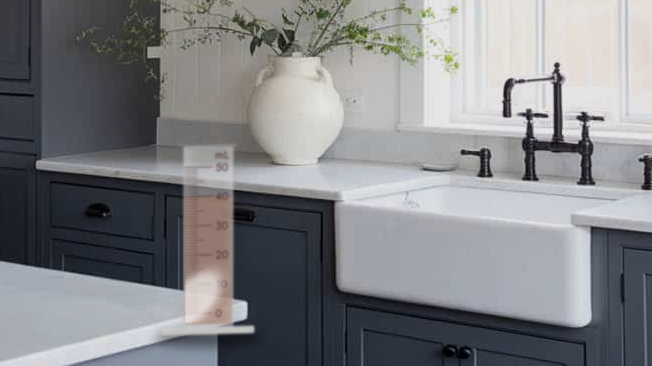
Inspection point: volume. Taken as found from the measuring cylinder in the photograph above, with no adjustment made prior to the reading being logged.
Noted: 40 mL
